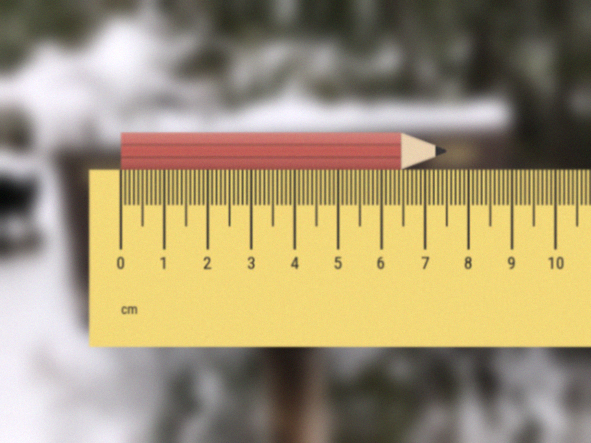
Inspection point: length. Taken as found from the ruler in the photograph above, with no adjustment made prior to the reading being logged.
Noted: 7.5 cm
